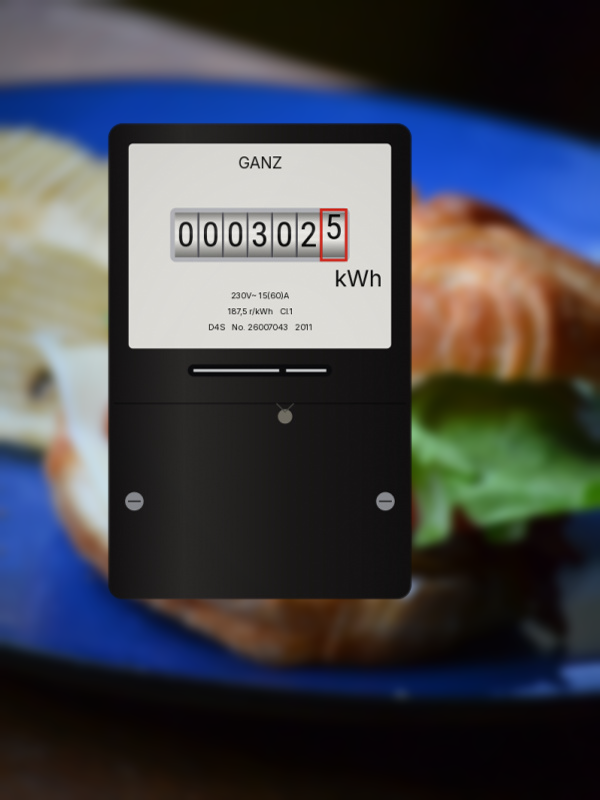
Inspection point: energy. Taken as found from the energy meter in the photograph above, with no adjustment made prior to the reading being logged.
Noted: 302.5 kWh
